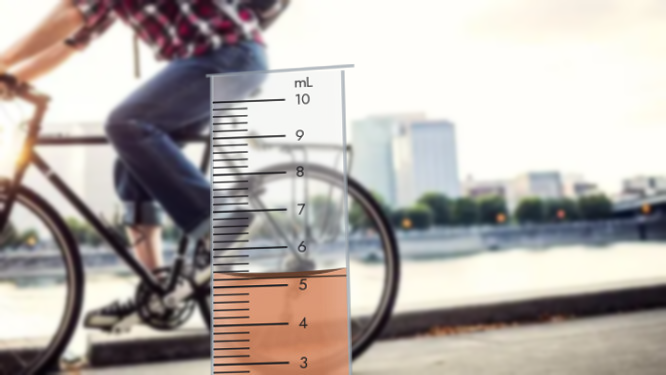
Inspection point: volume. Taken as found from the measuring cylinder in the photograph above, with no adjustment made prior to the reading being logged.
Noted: 5.2 mL
